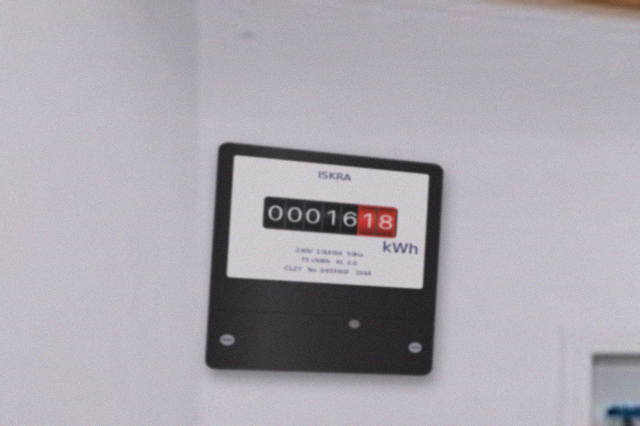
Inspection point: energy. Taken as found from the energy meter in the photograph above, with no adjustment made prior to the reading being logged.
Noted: 16.18 kWh
